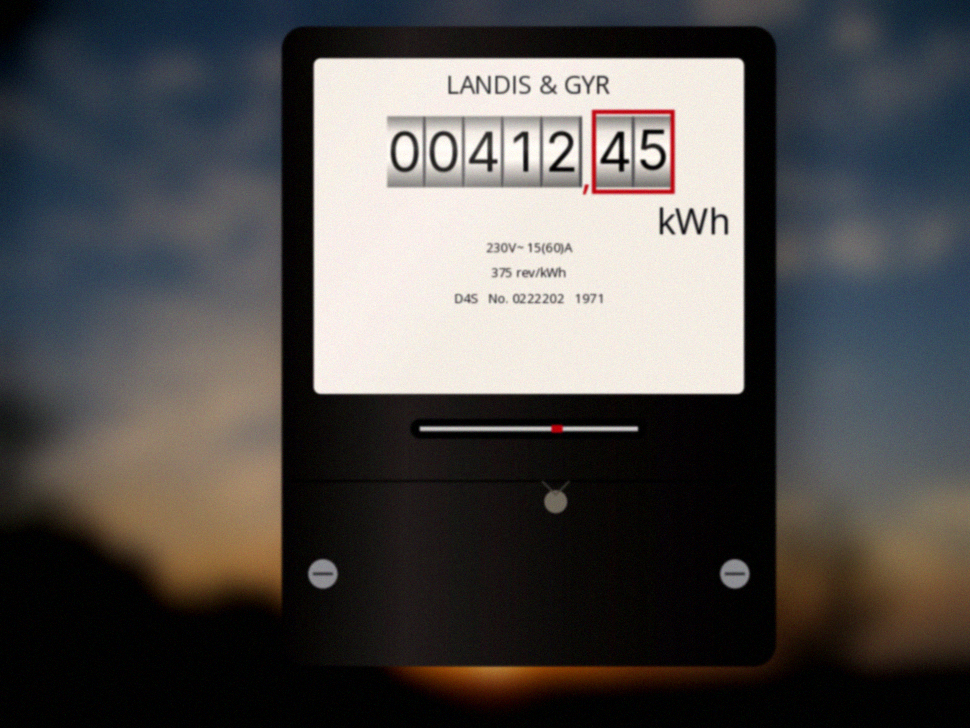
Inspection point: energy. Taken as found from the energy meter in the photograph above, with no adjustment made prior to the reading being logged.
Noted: 412.45 kWh
